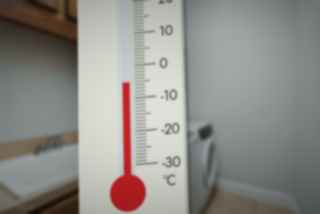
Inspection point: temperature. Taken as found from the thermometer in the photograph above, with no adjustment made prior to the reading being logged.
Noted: -5 °C
